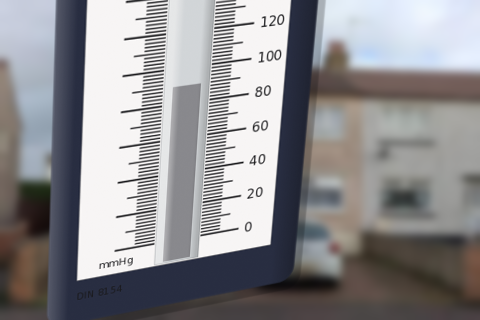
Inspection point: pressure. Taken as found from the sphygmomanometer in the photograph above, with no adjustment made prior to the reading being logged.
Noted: 90 mmHg
